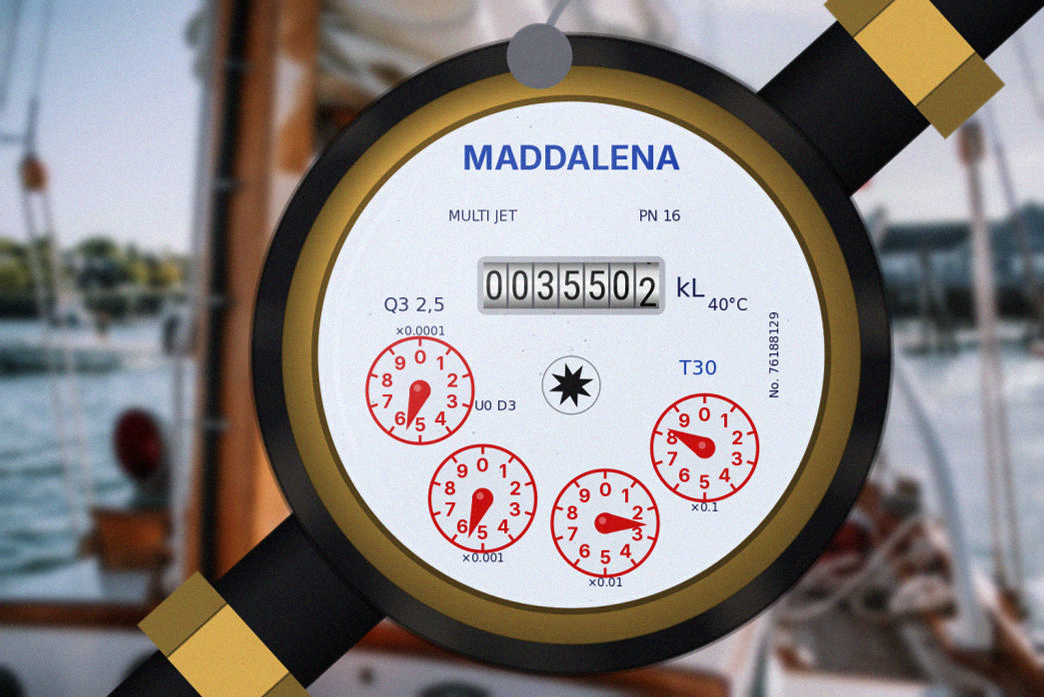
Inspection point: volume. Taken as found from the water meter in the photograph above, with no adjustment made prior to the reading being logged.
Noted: 35501.8255 kL
